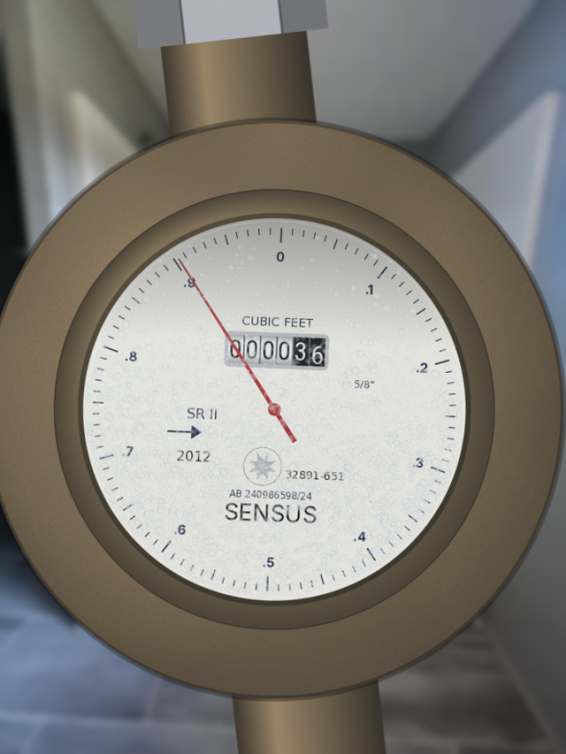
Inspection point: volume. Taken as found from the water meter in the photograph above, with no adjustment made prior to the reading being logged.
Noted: 35.90 ft³
